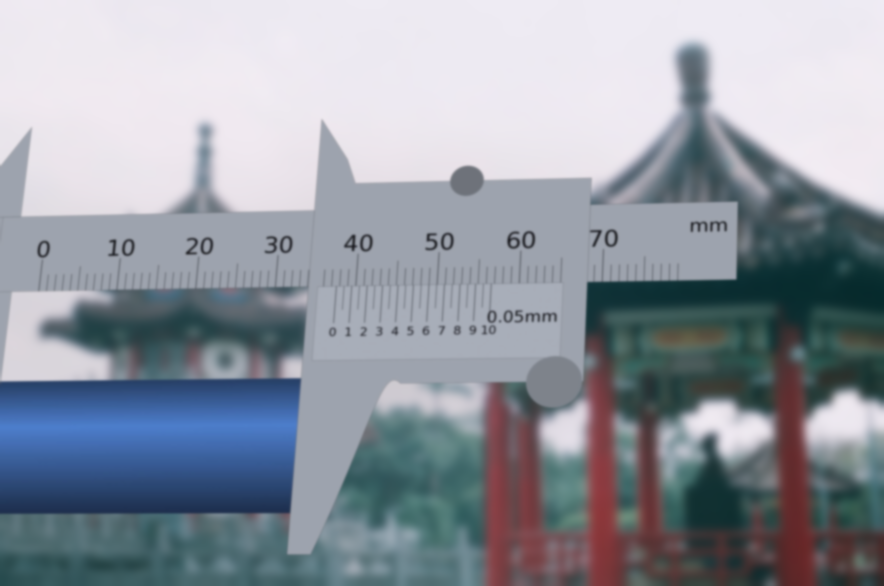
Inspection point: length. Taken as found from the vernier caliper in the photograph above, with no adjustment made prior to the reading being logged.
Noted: 37.6 mm
